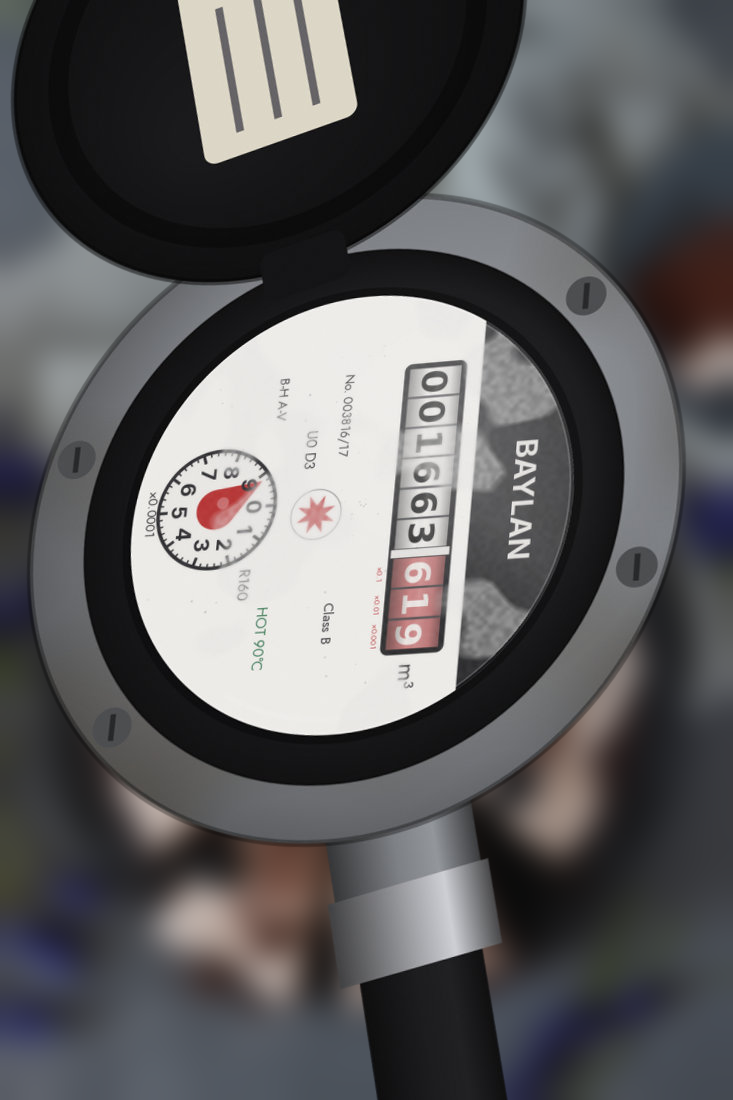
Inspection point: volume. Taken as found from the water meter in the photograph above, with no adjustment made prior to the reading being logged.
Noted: 1663.6189 m³
